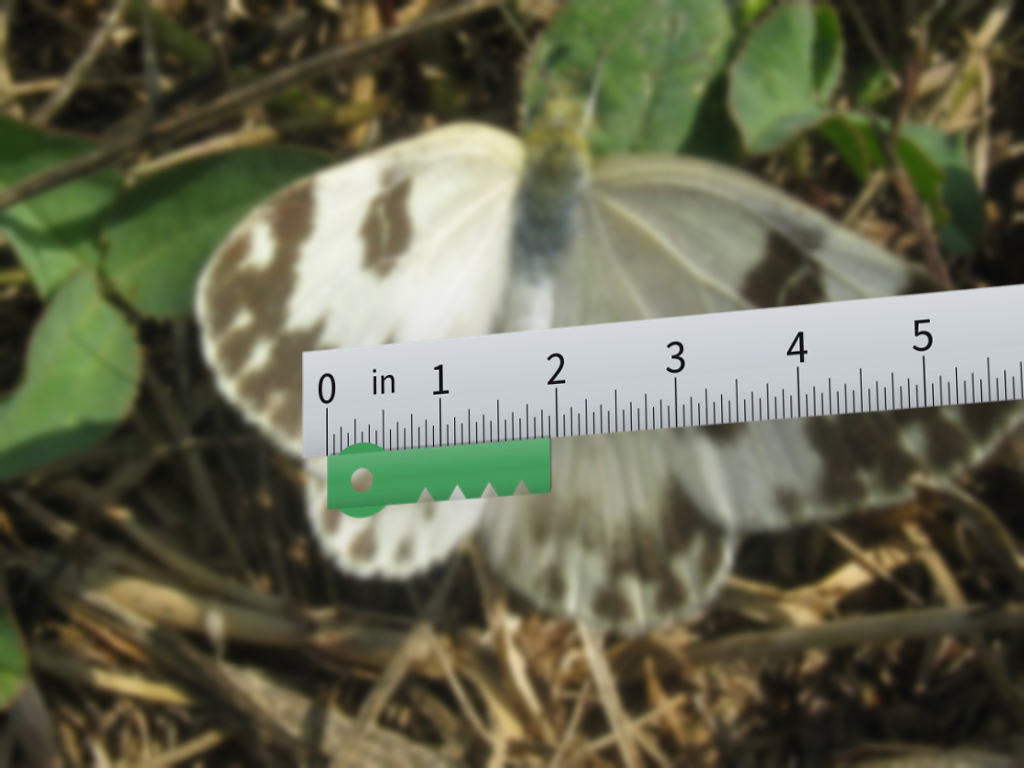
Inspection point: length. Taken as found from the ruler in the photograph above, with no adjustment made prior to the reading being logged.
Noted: 1.9375 in
